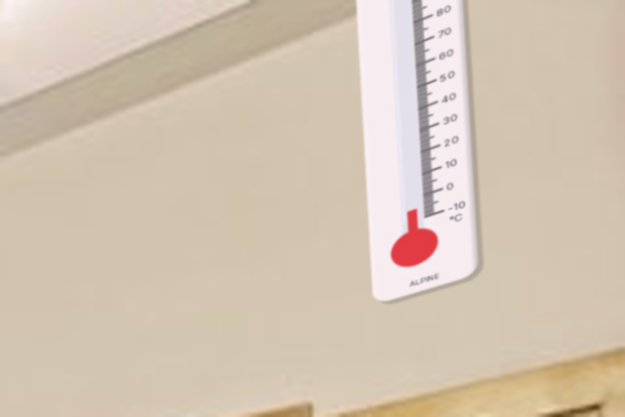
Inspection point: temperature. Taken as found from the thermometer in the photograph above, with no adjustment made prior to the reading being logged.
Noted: -5 °C
